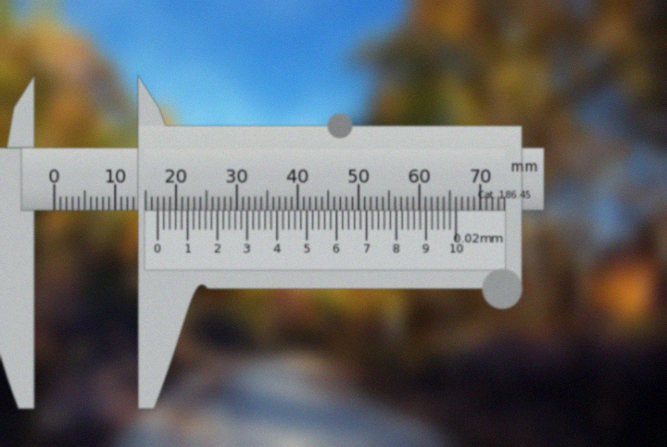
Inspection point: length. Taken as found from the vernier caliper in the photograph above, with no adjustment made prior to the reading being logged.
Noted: 17.0 mm
